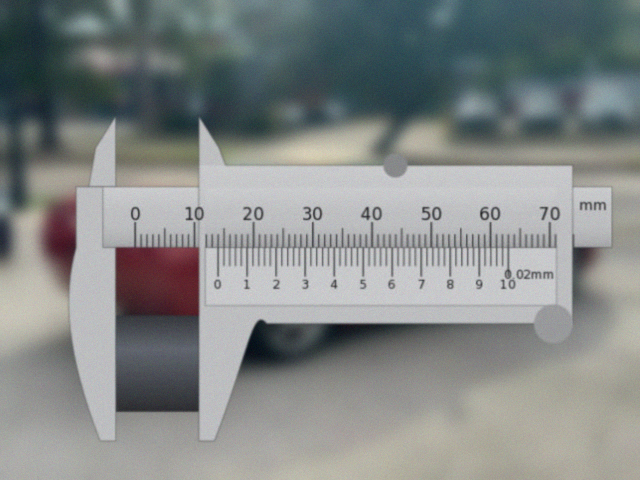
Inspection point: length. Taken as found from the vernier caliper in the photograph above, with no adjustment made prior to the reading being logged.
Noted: 14.0 mm
